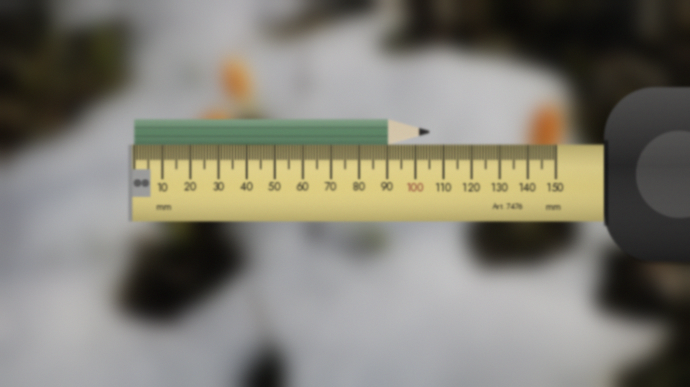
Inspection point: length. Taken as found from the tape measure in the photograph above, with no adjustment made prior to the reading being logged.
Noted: 105 mm
